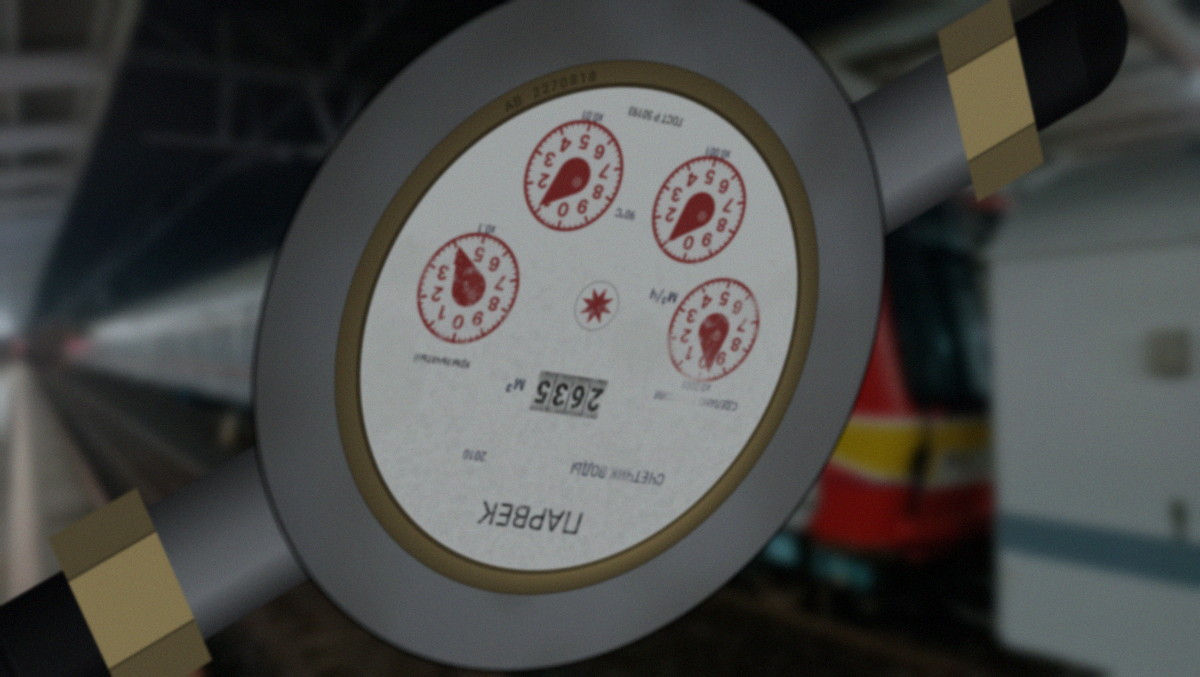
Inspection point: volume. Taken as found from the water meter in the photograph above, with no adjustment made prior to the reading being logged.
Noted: 2635.4109 m³
